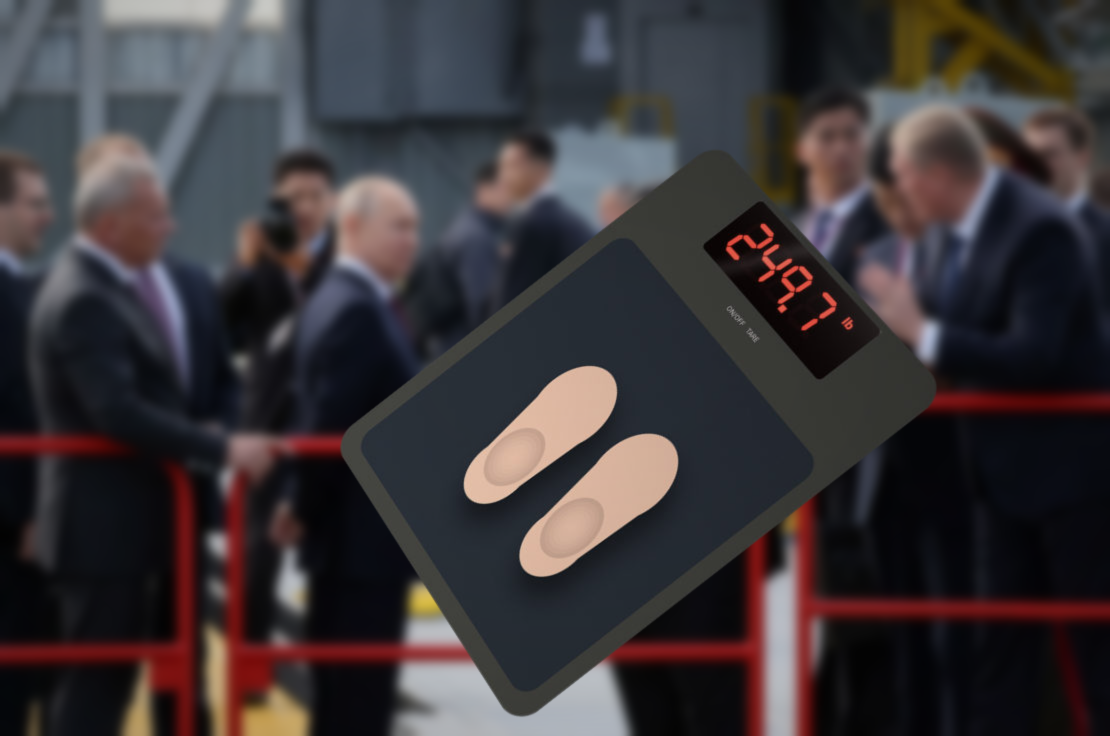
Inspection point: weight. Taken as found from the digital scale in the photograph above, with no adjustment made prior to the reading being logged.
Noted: 249.7 lb
